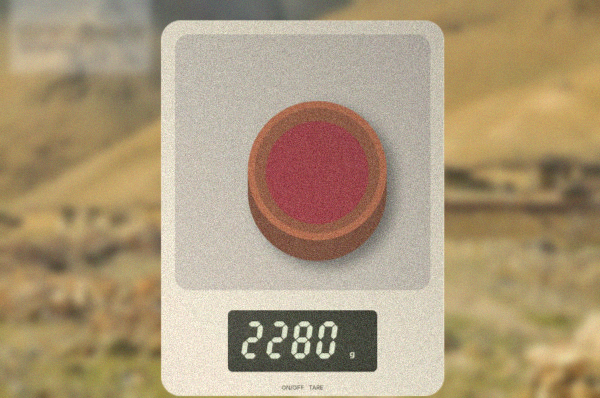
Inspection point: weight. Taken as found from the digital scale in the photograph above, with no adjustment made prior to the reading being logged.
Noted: 2280 g
